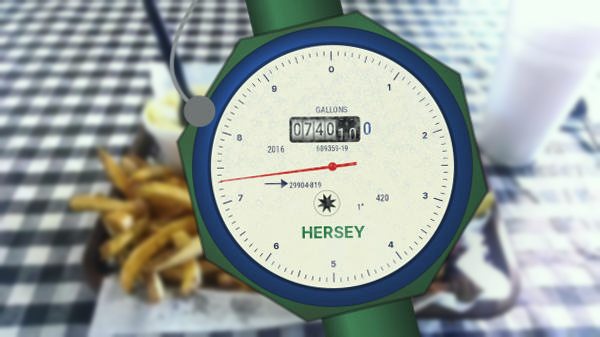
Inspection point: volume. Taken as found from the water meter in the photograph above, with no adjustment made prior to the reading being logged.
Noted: 740097.3 gal
